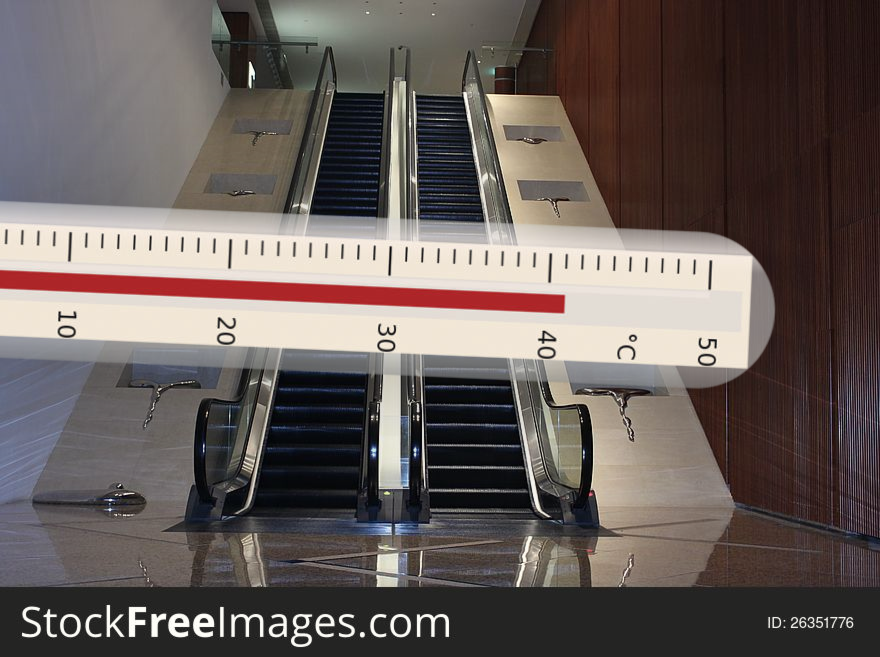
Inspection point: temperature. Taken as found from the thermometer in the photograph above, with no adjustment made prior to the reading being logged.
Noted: 41 °C
